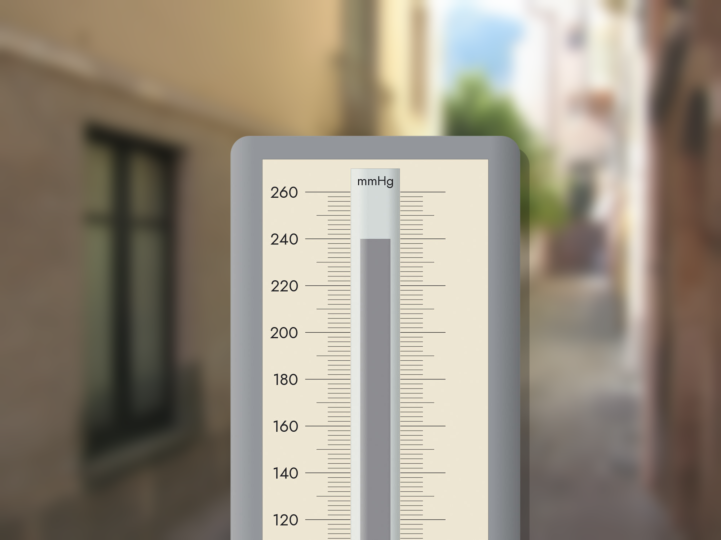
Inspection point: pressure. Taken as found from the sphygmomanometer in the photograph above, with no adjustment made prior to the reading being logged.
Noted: 240 mmHg
